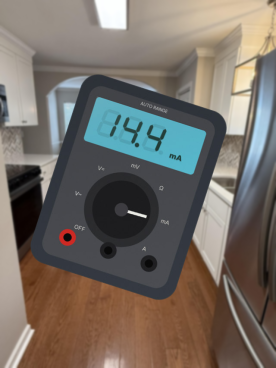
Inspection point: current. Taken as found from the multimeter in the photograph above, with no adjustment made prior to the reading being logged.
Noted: 14.4 mA
